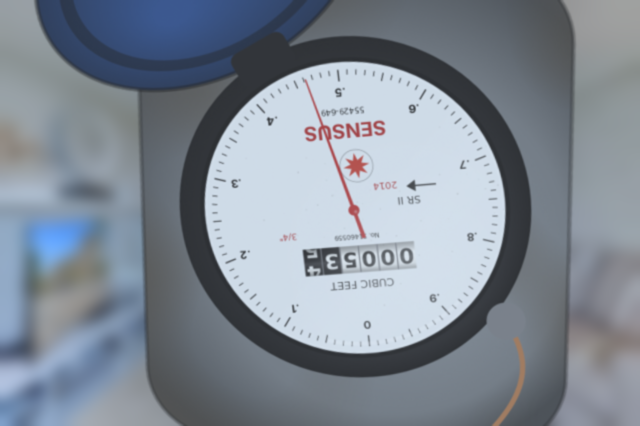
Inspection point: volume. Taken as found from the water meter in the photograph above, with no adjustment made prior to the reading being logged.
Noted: 534.46 ft³
